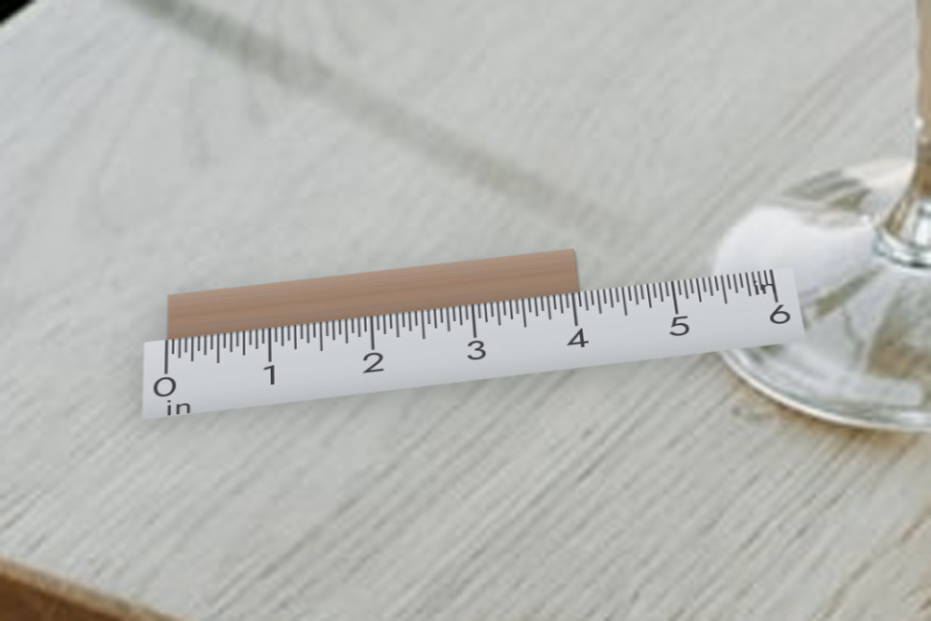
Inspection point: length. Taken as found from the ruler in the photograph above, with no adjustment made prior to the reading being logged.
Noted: 4.0625 in
